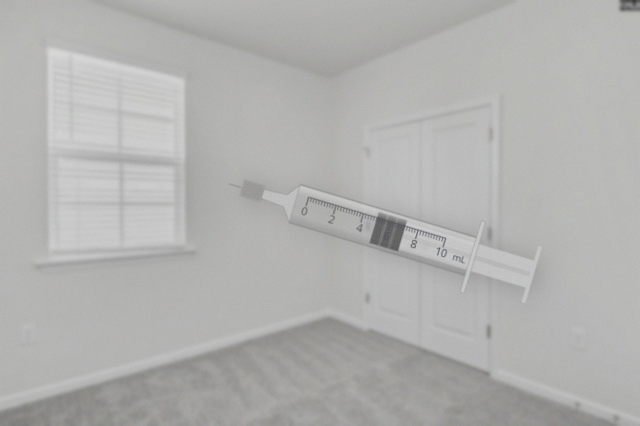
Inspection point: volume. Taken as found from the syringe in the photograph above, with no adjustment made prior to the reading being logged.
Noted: 5 mL
